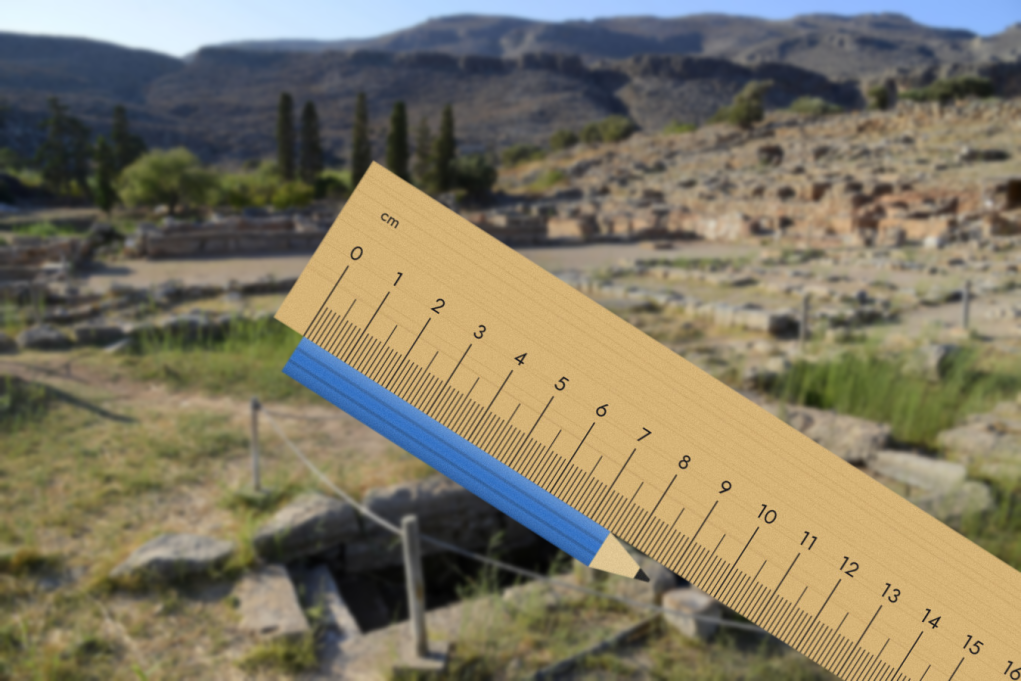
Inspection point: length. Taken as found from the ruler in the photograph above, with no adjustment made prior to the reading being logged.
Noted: 8.7 cm
